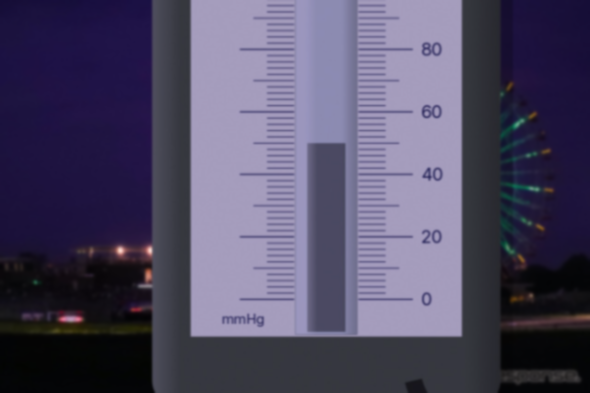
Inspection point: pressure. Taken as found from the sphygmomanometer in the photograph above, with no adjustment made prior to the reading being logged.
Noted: 50 mmHg
